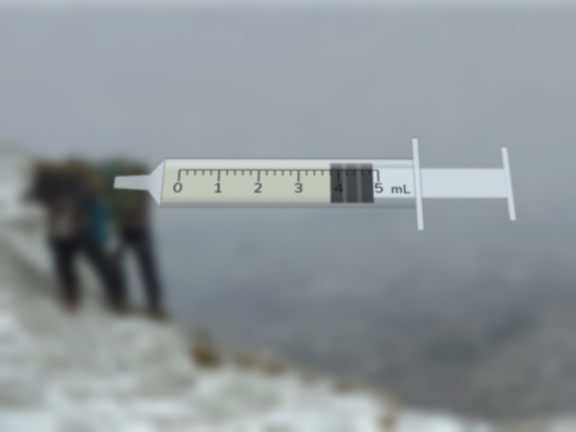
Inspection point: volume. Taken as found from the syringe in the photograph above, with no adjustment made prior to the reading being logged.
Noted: 3.8 mL
